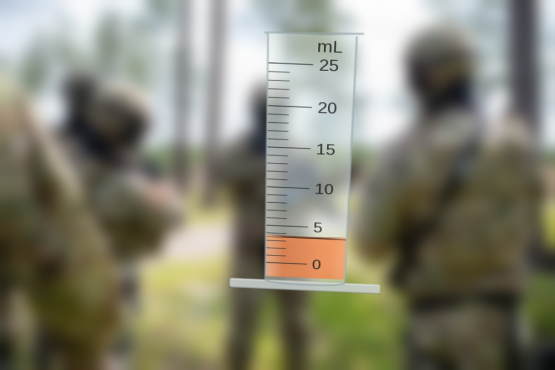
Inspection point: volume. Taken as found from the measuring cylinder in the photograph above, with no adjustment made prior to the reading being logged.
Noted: 3.5 mL
